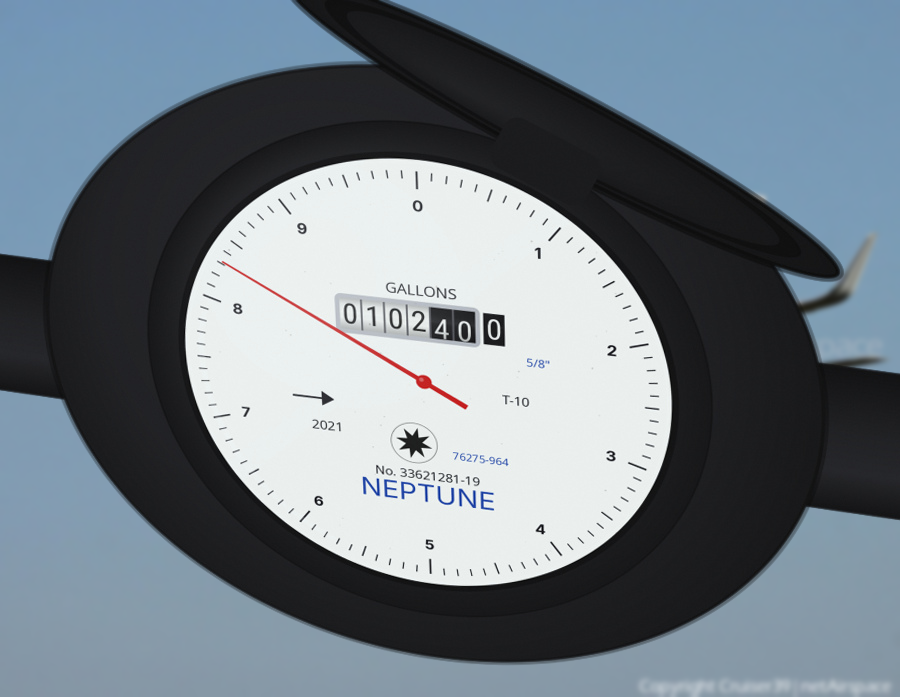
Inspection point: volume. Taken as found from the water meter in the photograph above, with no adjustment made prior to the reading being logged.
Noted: 102398.3 gal
